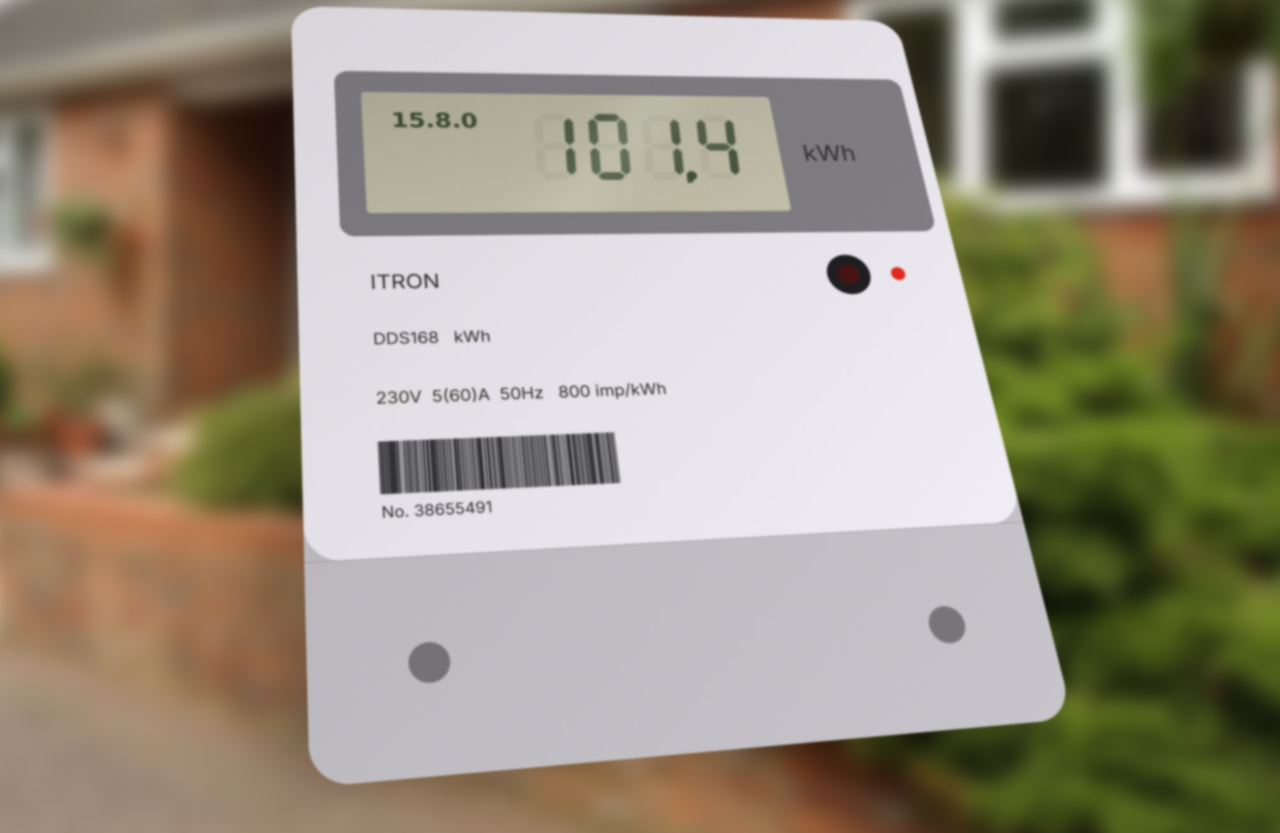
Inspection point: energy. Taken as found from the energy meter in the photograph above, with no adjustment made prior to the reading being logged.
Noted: 101.4 kWh
